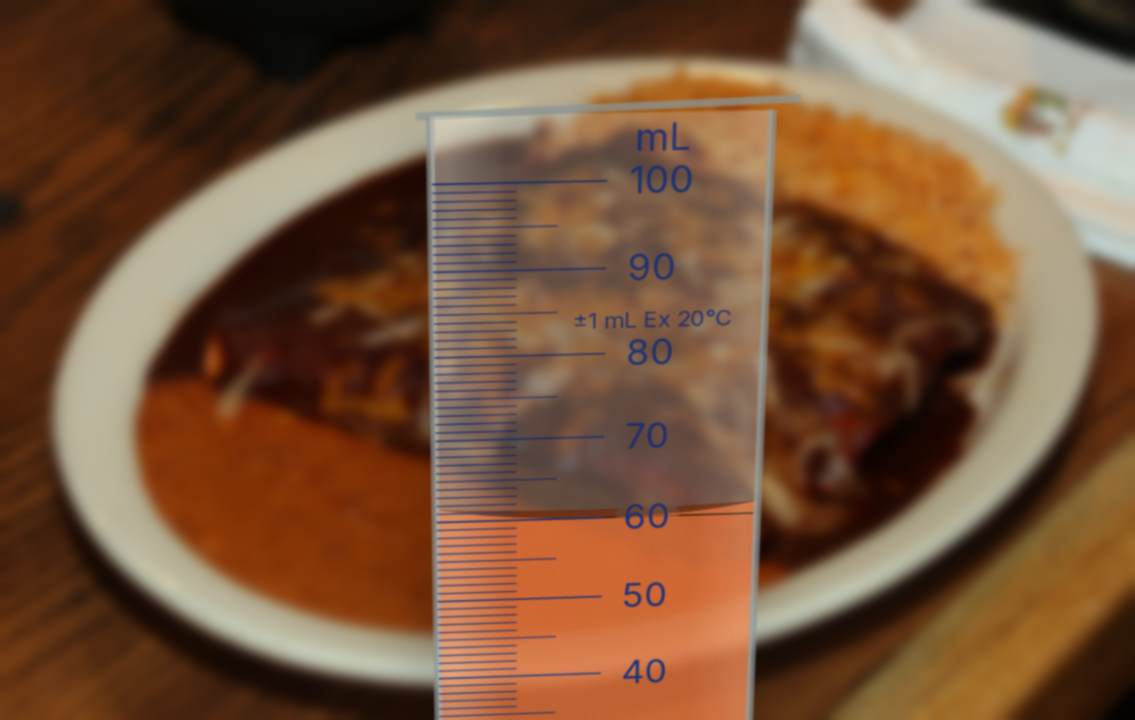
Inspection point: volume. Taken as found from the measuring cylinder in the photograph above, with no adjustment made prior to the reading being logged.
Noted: 60 mL
